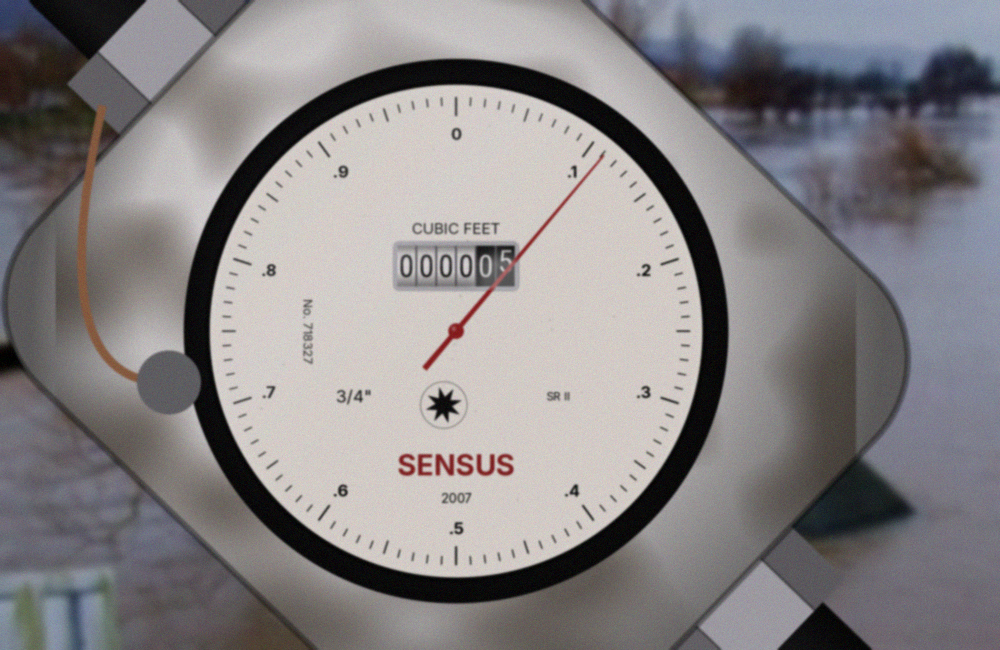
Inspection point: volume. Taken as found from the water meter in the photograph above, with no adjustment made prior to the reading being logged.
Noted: 5.11 ft³
